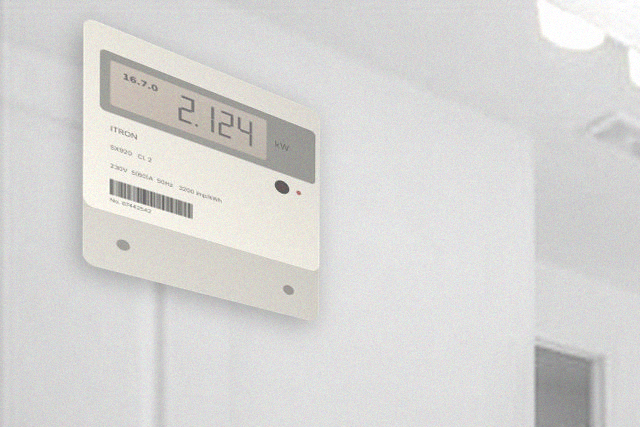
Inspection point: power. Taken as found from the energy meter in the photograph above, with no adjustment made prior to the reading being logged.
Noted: 2.124 kW
